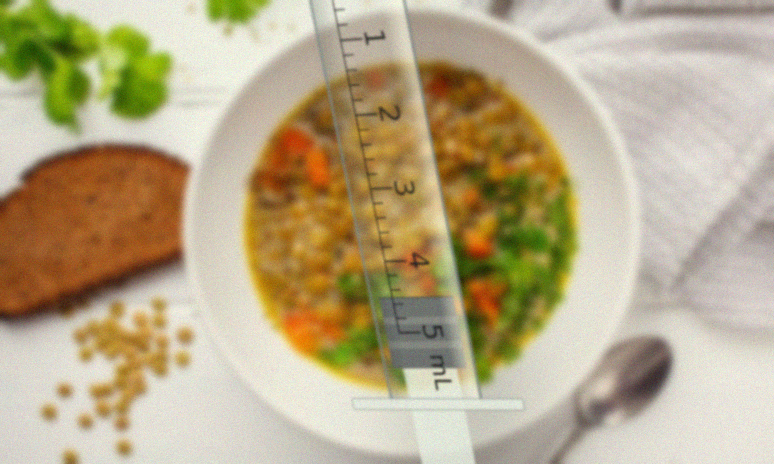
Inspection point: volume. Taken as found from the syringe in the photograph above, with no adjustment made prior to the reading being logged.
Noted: 4.5 mL
